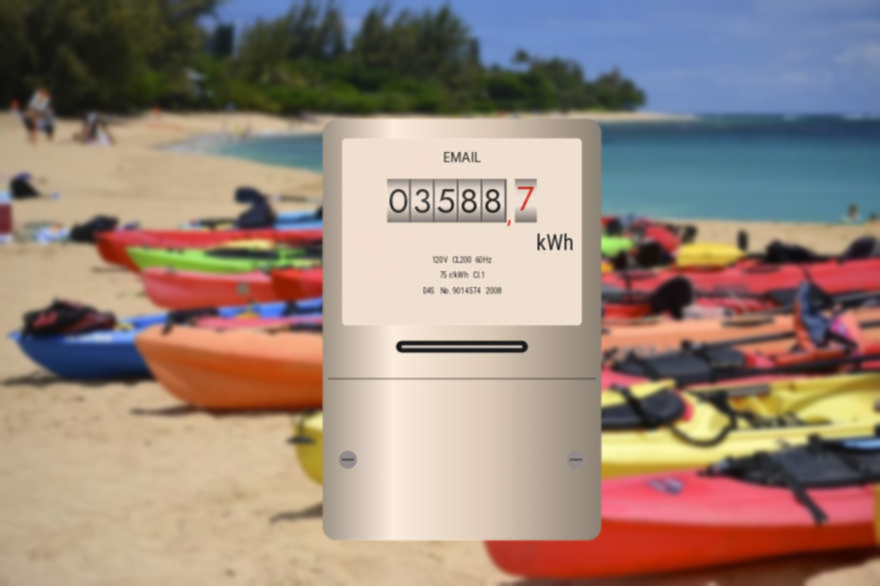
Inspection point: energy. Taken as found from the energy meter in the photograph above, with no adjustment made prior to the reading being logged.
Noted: 3588.7 kWh
